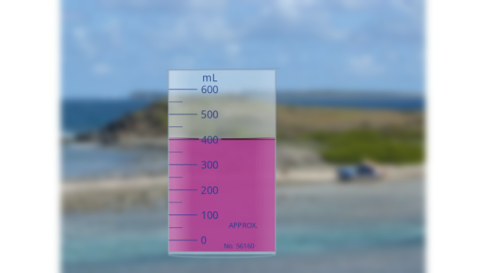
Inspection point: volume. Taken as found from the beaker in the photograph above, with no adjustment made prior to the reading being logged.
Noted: 400 mL
